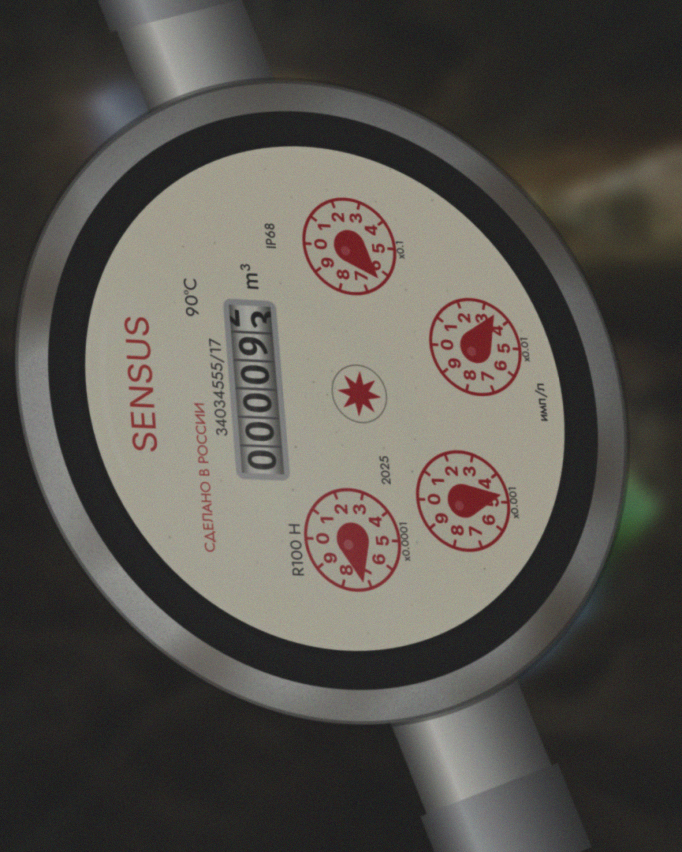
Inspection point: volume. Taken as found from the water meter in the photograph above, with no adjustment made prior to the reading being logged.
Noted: 92.6347 m³
